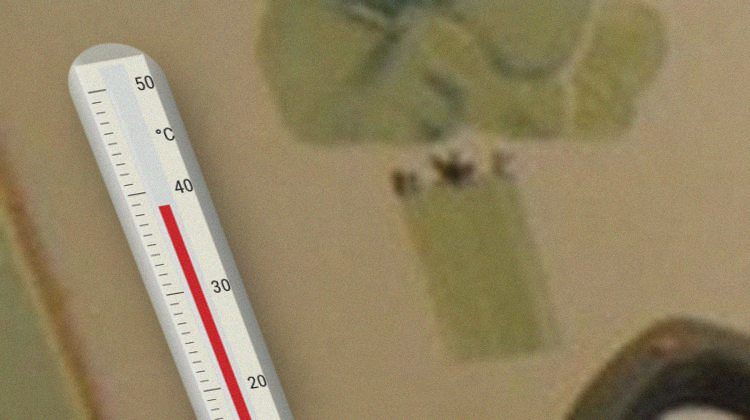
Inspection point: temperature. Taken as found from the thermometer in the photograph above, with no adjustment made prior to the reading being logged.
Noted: 38.5 °C
